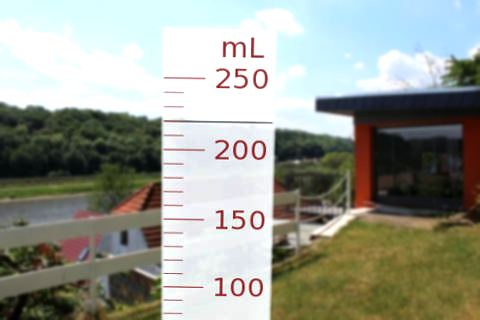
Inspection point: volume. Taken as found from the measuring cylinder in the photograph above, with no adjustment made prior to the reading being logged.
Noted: 220 mL
